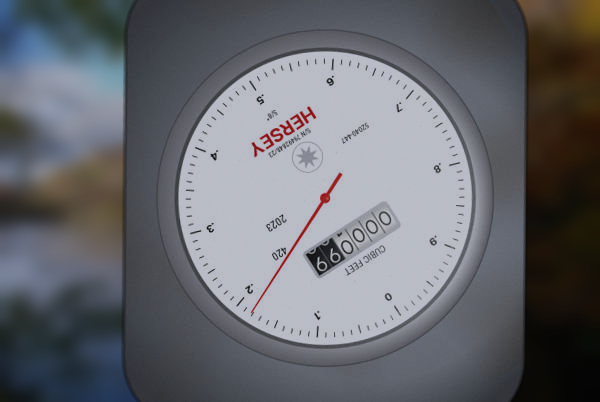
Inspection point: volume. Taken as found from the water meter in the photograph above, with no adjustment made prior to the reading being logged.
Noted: 99.18 ft³
